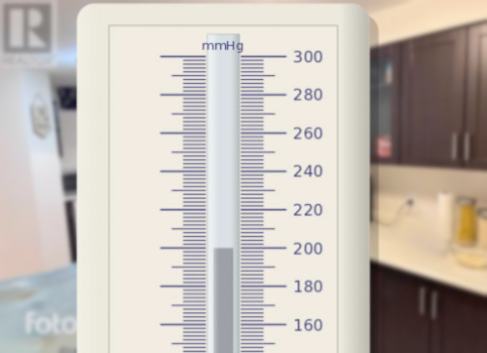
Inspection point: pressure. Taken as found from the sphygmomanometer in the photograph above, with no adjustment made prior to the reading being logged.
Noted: 200 mmHg
